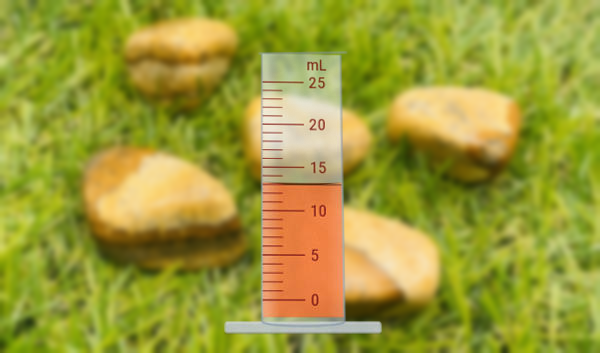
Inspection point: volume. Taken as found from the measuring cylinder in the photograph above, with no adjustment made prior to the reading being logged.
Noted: 13 mL
